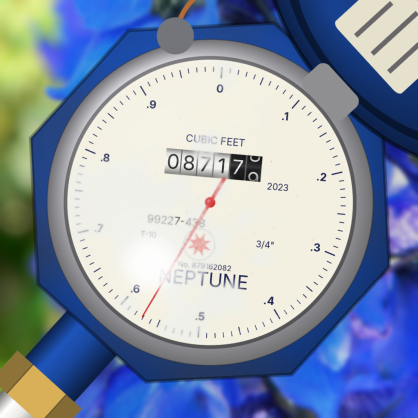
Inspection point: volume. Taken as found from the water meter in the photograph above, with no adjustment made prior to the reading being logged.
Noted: 87178.57 ft³
